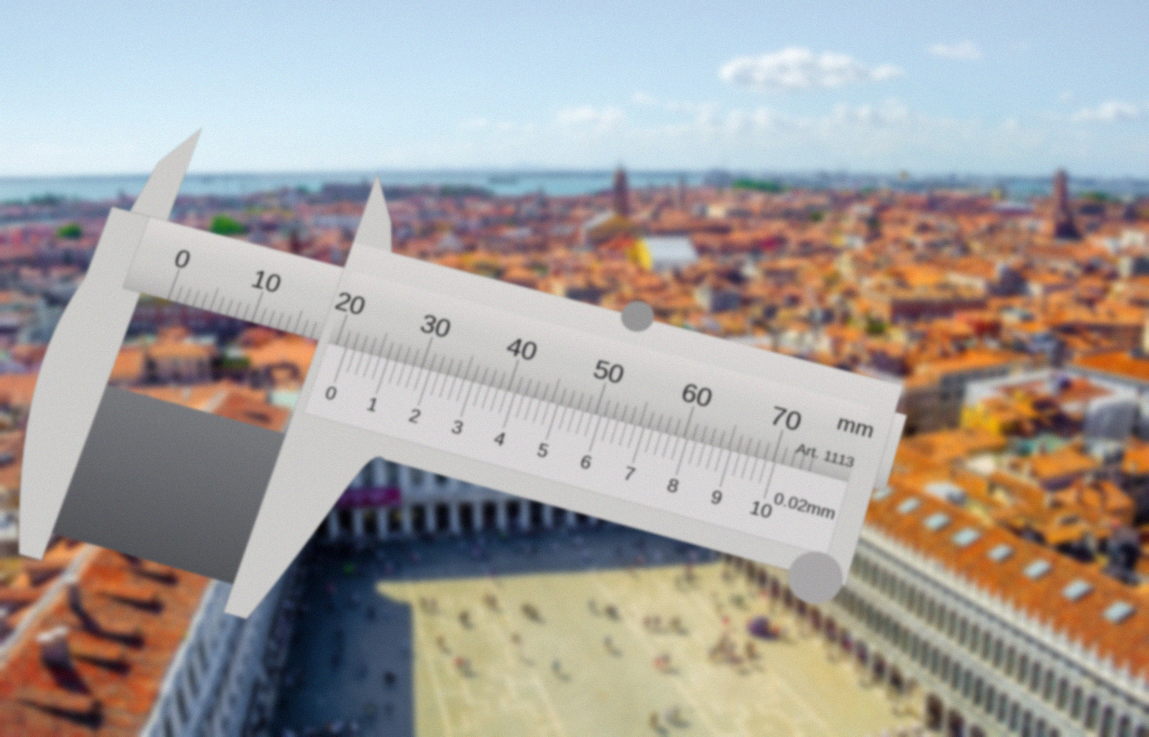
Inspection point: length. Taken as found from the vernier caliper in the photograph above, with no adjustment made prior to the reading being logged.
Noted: 21.2 mm
